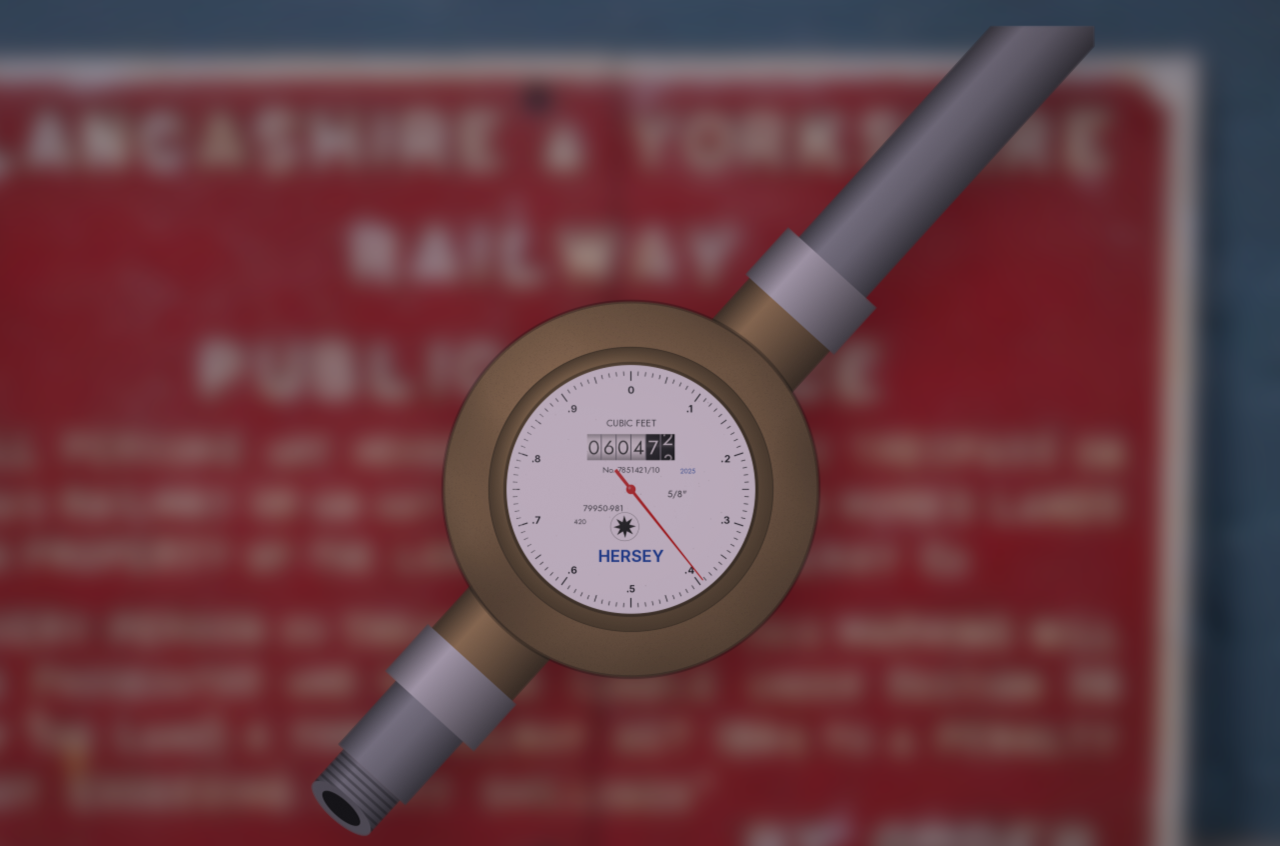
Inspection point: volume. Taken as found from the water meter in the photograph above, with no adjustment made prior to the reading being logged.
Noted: 60472.39 ft³
